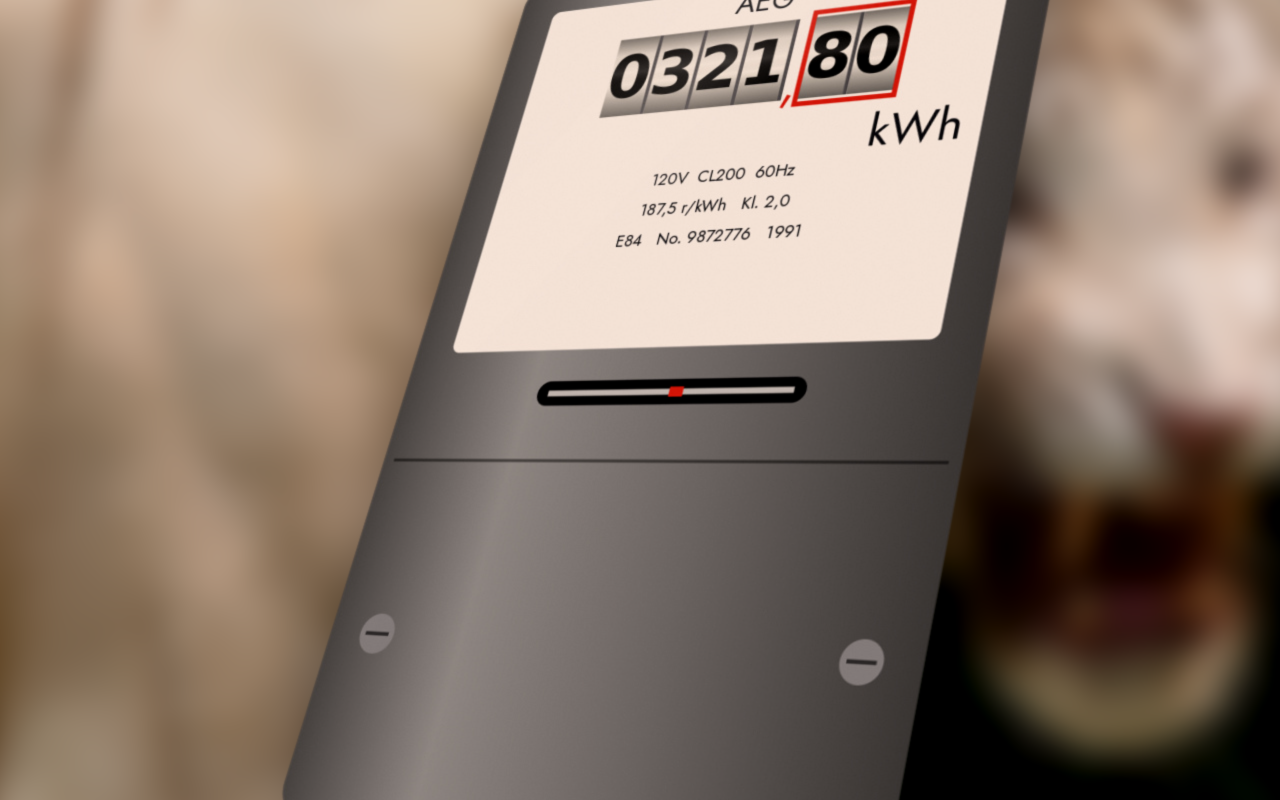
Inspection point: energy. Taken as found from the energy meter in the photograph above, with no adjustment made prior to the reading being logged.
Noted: 321.80 kWh
